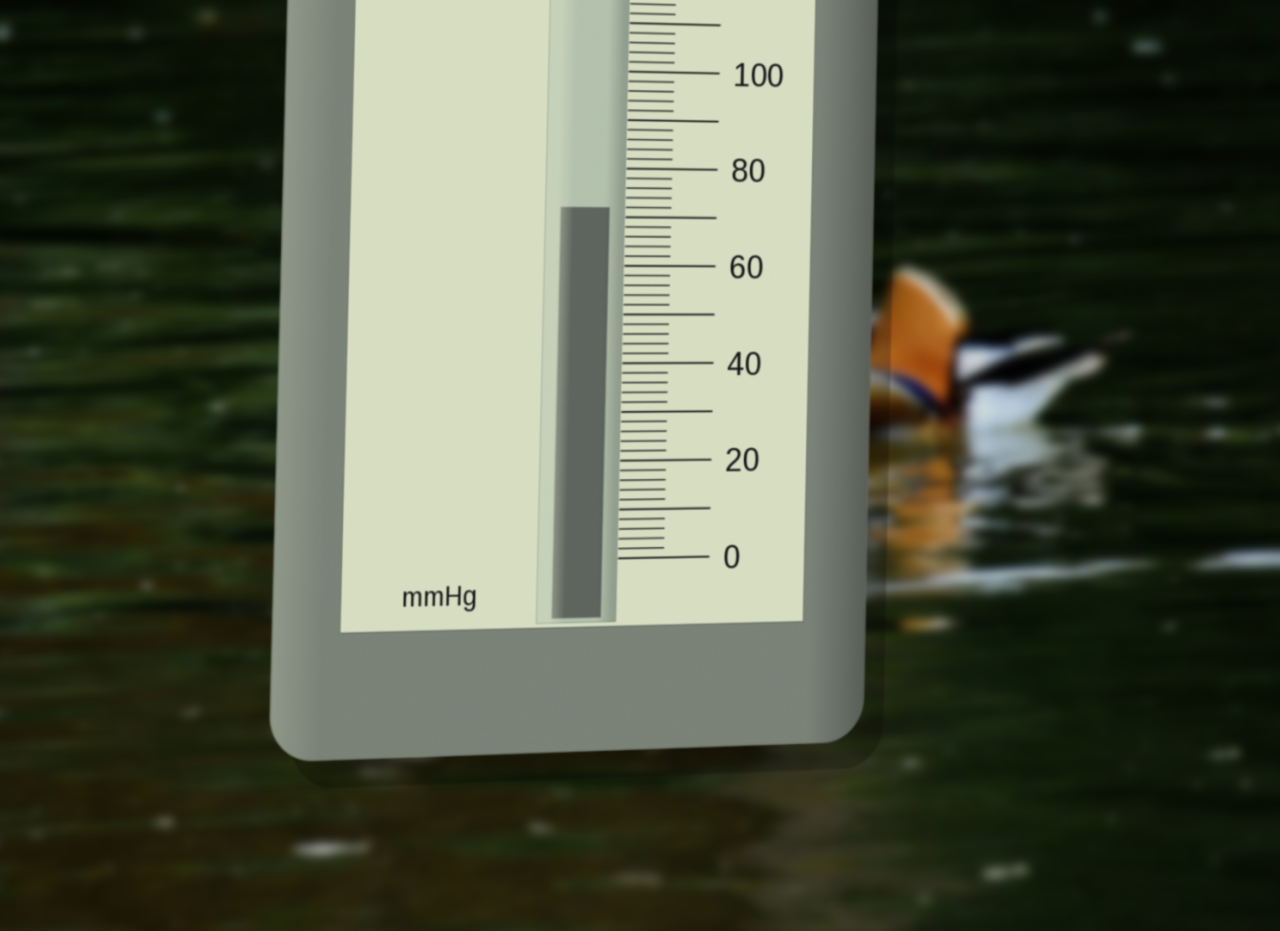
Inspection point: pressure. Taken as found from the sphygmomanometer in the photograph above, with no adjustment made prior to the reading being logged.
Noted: 72 mmHg
